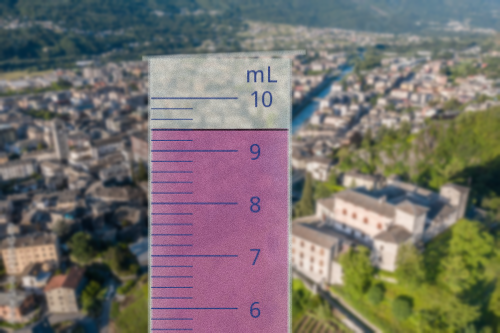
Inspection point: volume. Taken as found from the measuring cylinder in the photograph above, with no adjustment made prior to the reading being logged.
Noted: 9.4 mL
